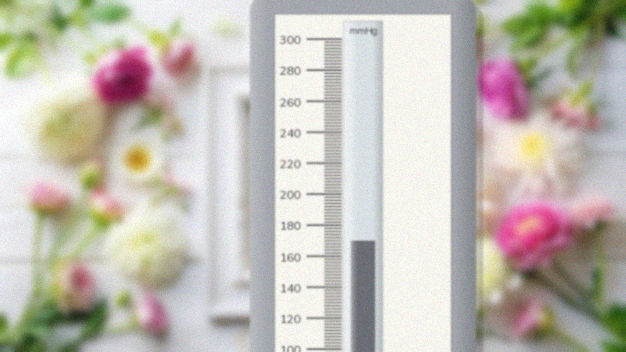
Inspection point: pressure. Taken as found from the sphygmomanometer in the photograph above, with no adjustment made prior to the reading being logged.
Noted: 170 mmHg
